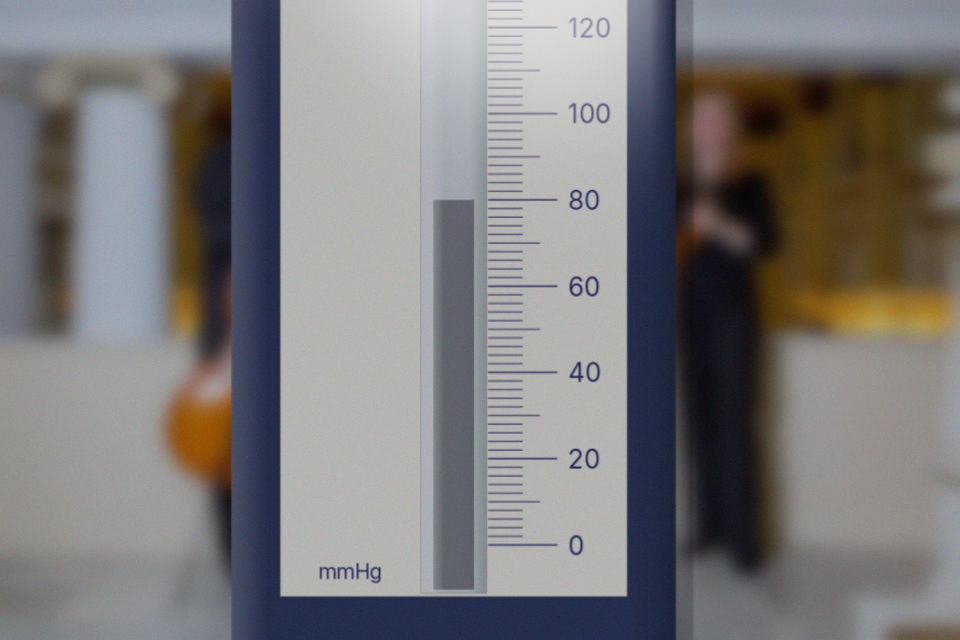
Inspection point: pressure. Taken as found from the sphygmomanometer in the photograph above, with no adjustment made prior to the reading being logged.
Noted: 80 mmHg
